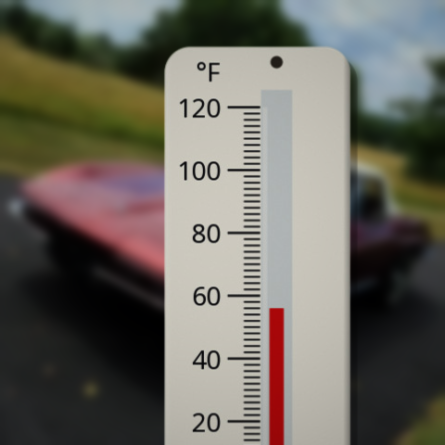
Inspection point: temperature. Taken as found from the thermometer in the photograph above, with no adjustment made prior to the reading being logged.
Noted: 56 °F
